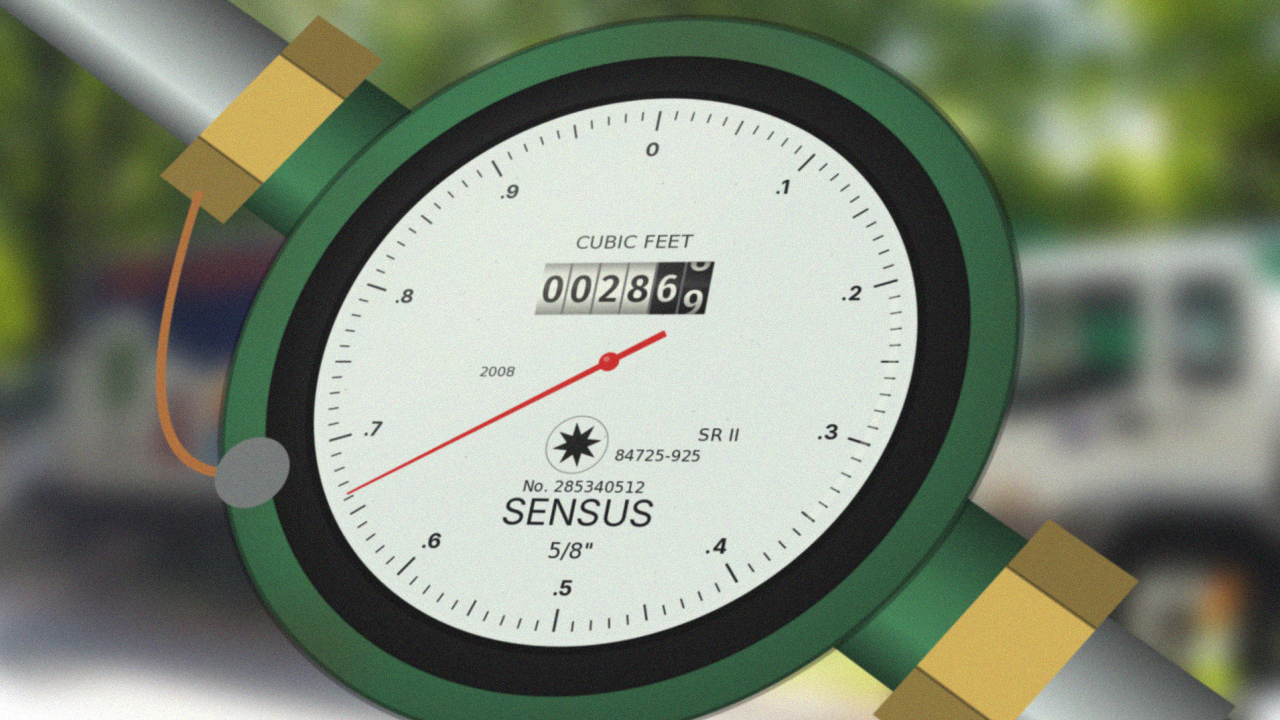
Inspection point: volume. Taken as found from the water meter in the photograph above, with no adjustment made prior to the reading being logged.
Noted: 2868.66 ft³
